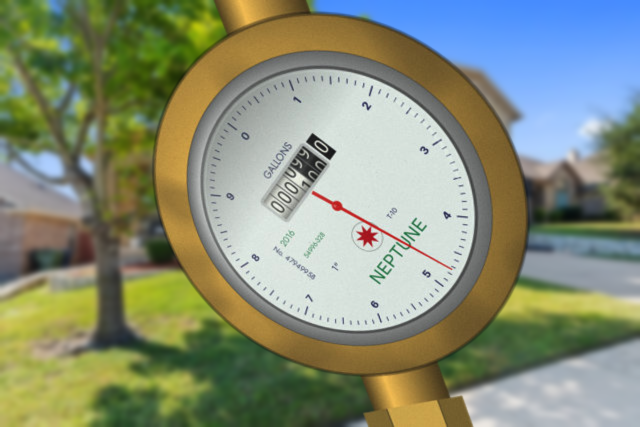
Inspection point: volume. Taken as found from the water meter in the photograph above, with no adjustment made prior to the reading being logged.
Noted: 994.7 gal
